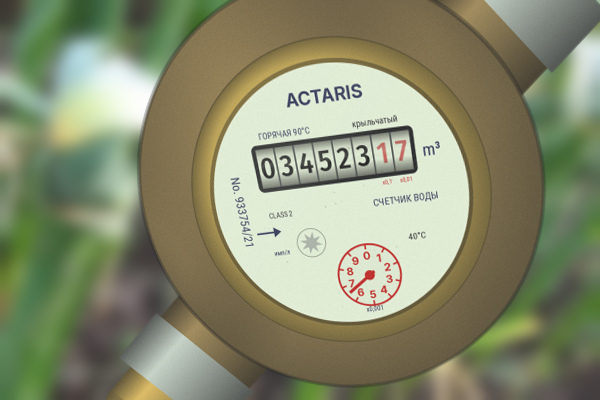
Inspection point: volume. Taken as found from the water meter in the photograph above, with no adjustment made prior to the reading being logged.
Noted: 34523.176 m³
